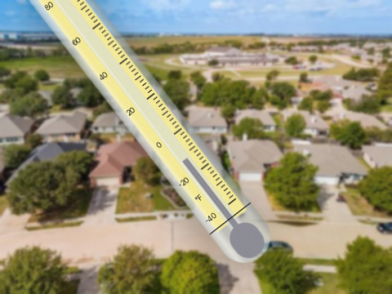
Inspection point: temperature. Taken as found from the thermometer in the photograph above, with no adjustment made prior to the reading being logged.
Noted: -12 °F
